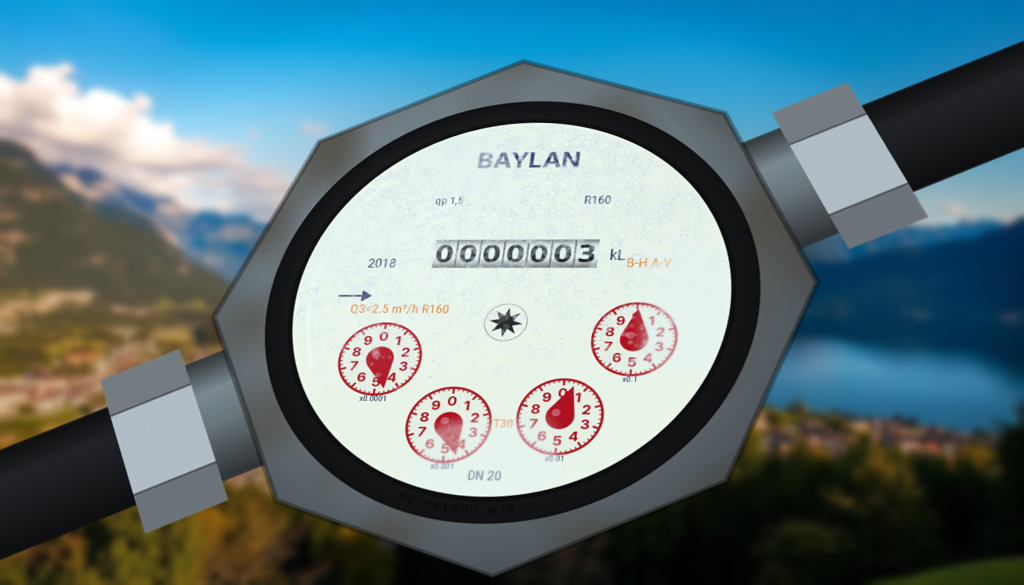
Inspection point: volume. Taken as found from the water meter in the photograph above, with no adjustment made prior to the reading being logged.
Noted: 3.0044 kL
